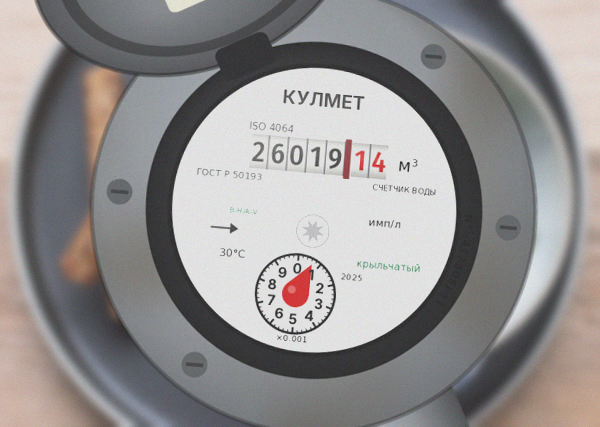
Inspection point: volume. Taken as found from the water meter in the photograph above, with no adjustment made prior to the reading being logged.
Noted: 26019.140 m³
